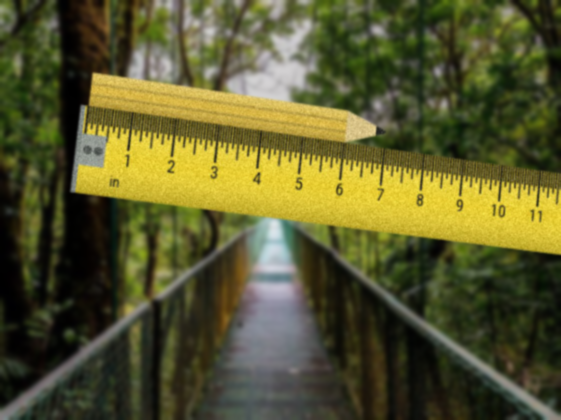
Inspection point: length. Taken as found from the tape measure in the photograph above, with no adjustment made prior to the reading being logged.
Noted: 7 in
